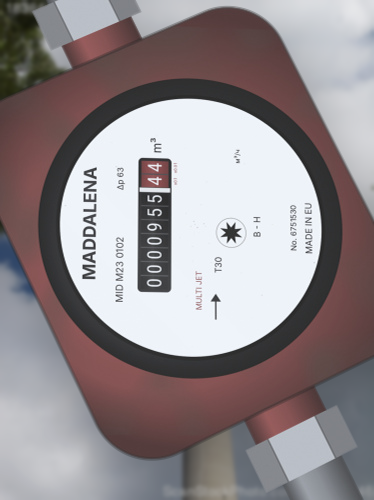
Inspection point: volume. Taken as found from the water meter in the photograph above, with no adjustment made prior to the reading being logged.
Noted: 955.44 m³
